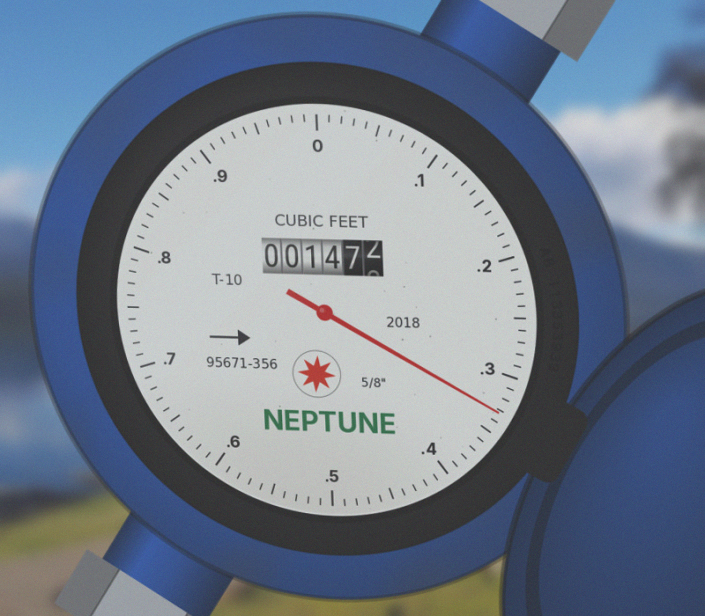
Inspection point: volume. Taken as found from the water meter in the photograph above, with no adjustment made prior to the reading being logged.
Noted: 1472.33 ft³
